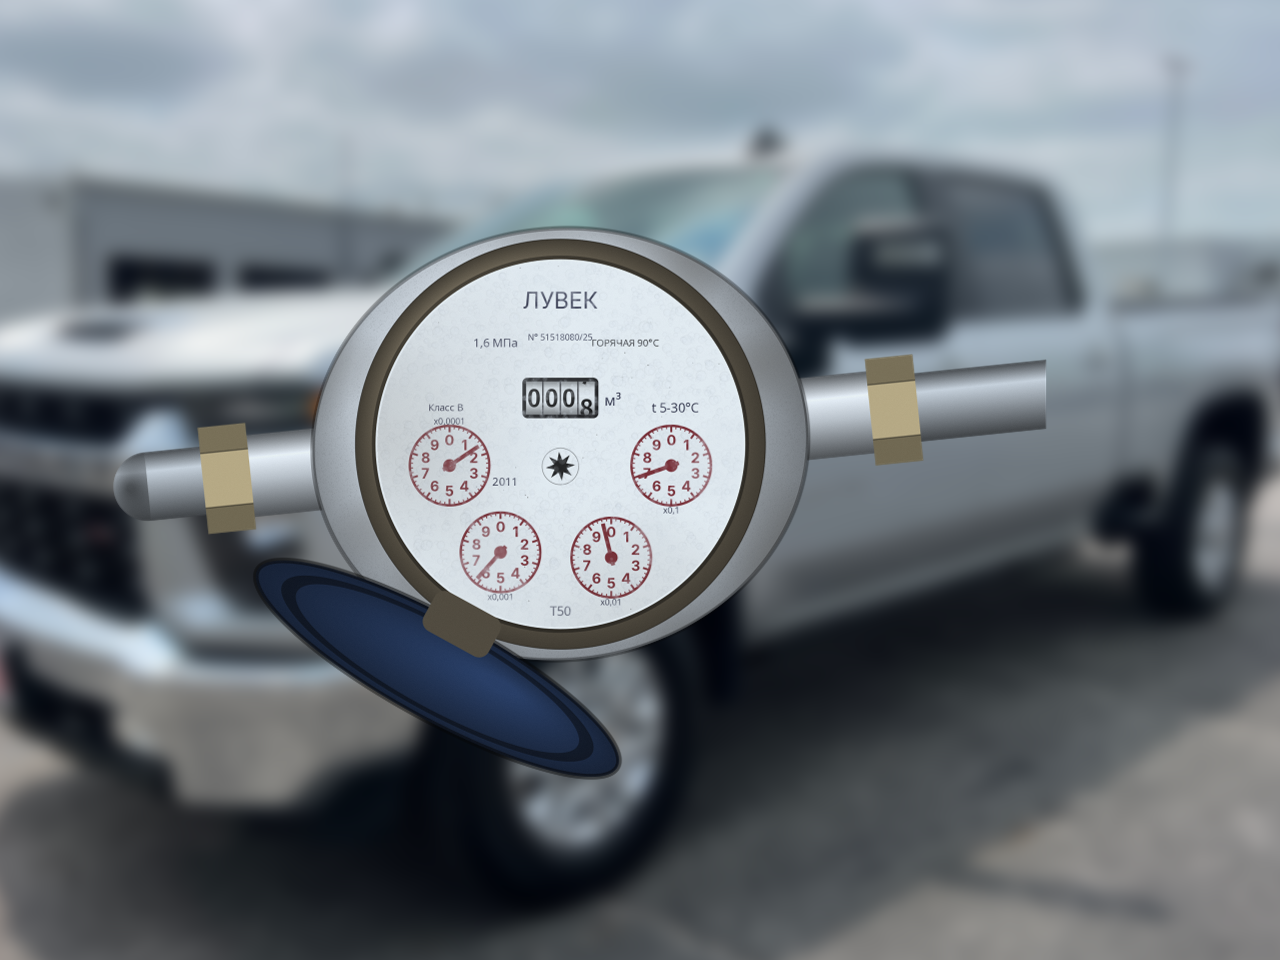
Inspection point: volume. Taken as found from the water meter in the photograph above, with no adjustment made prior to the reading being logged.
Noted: 7.6961 m³
